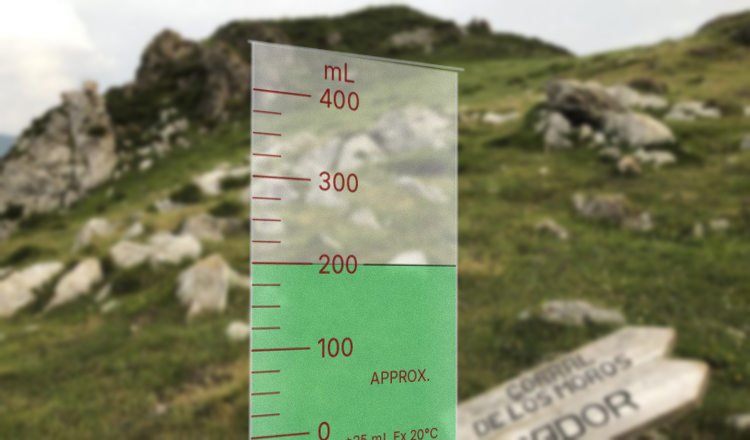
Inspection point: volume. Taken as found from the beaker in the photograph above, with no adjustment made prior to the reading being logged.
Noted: 200 mL
